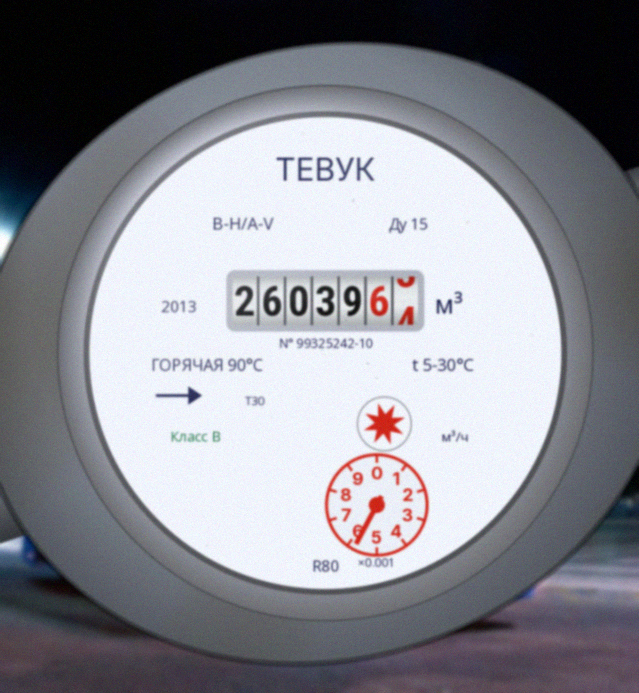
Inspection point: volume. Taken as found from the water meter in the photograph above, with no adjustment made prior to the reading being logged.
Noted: 26039.635 m³
